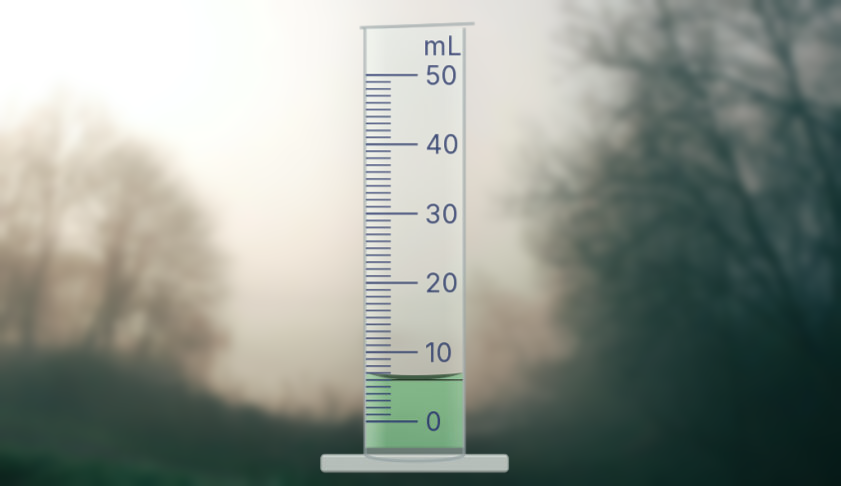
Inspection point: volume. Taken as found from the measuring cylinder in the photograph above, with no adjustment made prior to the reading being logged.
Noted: 6 mL
